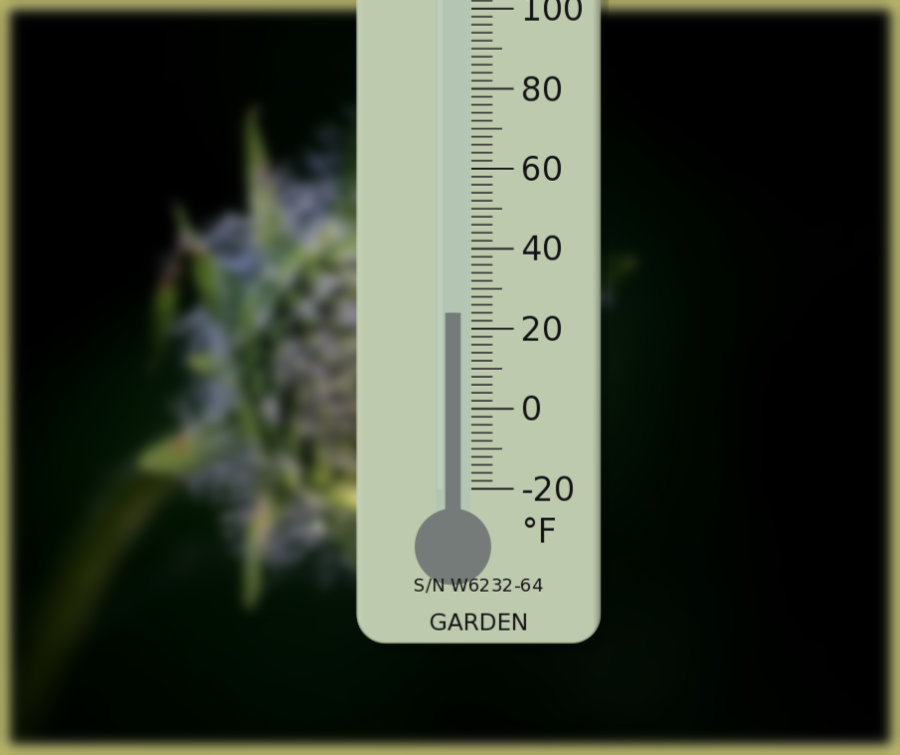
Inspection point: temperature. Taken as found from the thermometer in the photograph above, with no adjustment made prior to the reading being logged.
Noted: 24 °F
